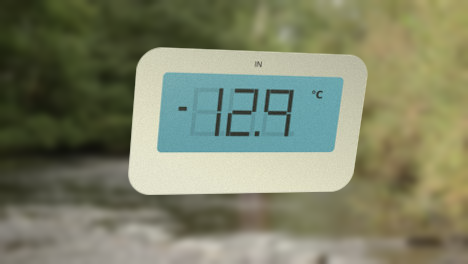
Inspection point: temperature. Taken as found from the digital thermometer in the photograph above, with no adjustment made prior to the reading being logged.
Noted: -12.9 °C
